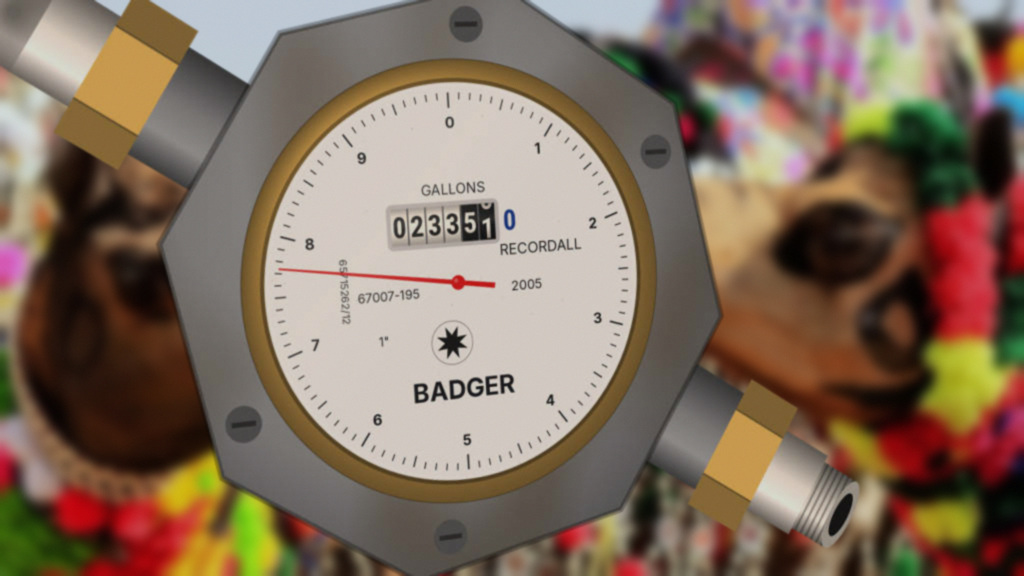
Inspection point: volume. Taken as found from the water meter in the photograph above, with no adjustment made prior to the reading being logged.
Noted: 233507.7 gal
